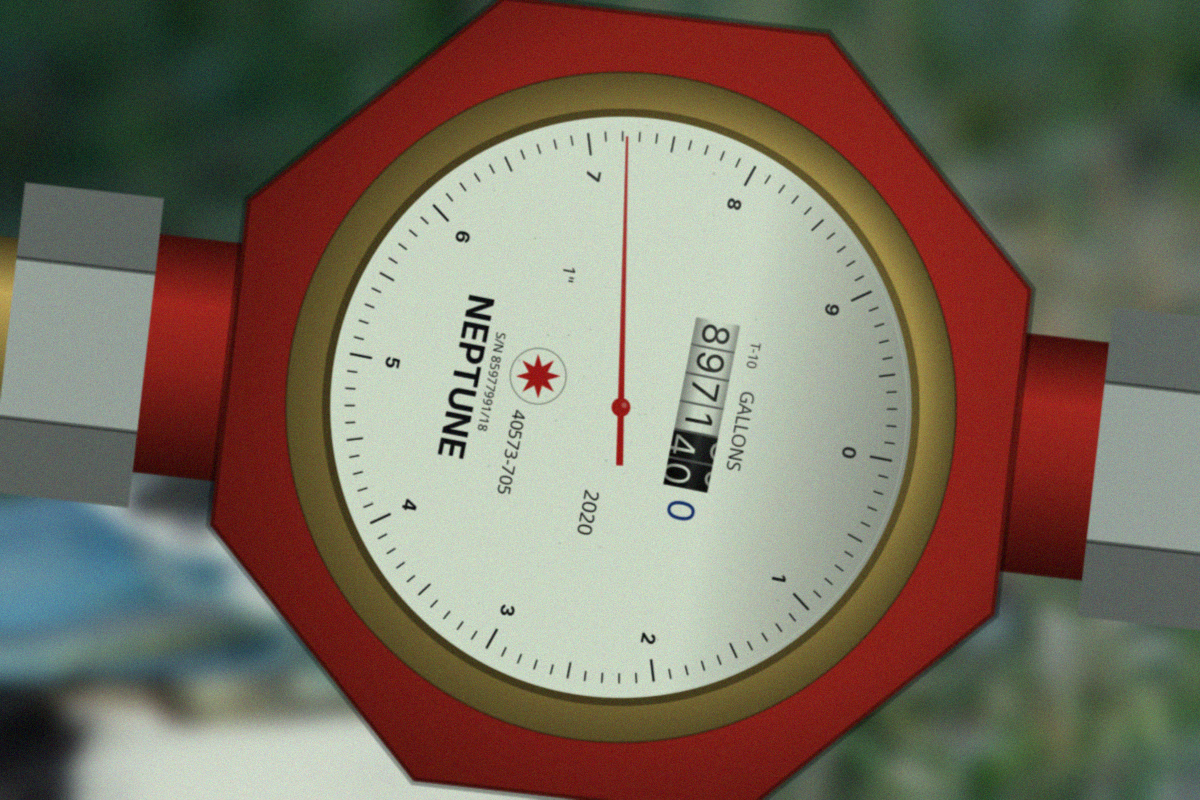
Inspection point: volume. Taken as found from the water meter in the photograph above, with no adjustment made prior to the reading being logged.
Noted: 8971397.2 gal
